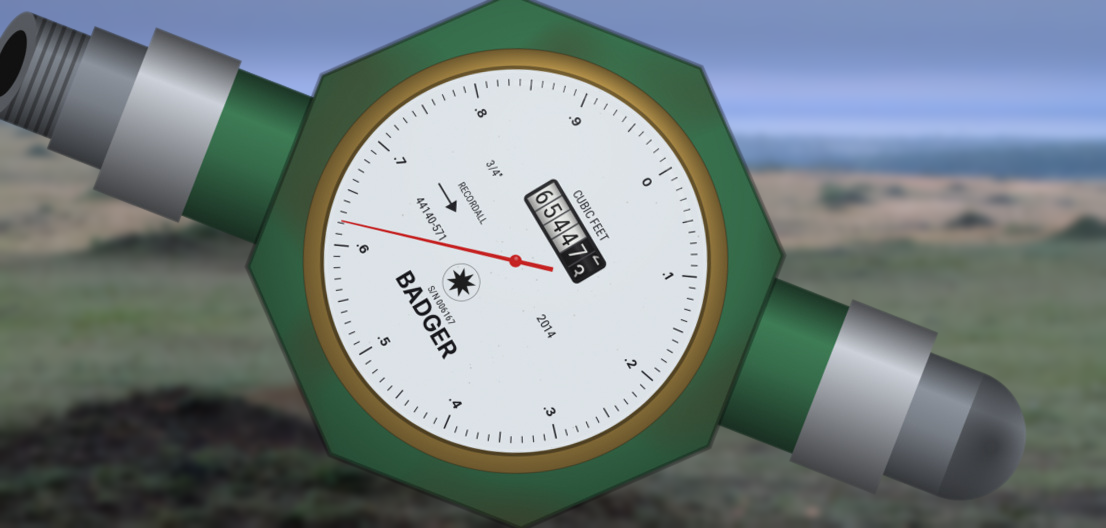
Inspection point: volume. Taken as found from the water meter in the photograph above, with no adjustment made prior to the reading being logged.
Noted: 654472.62 ft³
